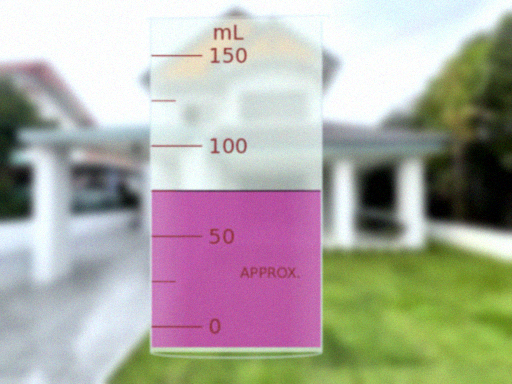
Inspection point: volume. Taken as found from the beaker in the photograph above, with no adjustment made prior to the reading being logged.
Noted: 75 mL
